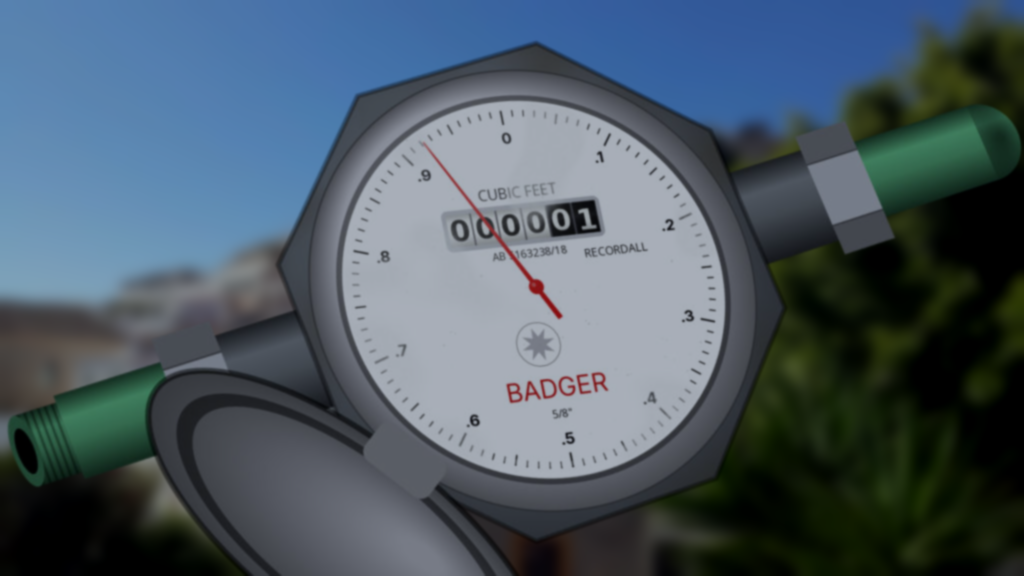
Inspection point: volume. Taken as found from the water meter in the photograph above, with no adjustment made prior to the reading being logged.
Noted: 0.92 ft³
